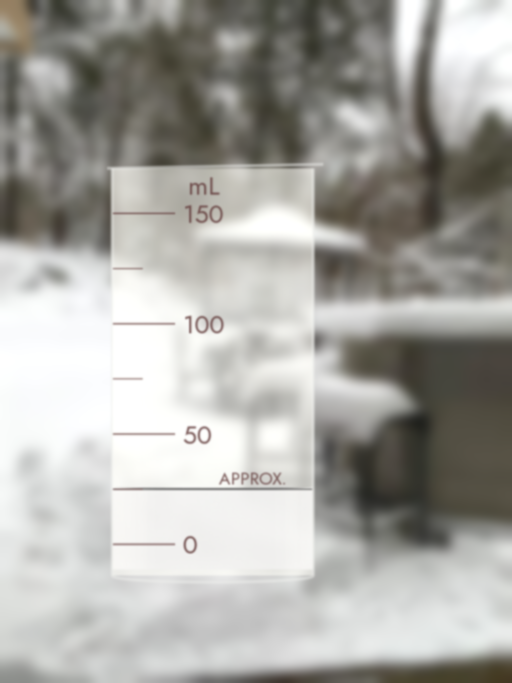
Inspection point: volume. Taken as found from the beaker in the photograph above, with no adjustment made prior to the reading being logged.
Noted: 25 mL
